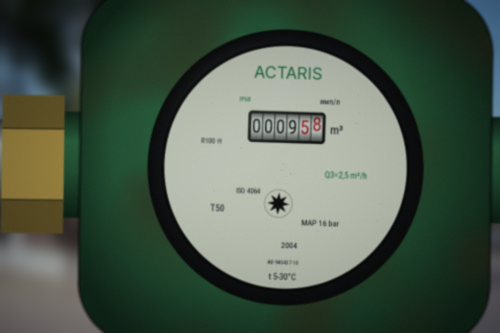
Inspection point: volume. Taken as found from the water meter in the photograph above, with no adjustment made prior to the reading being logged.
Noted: 9.58 m³
